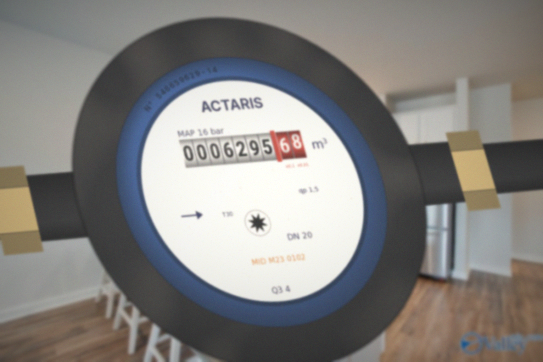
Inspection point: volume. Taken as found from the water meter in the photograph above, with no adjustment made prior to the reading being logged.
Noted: 6295.68 m³
